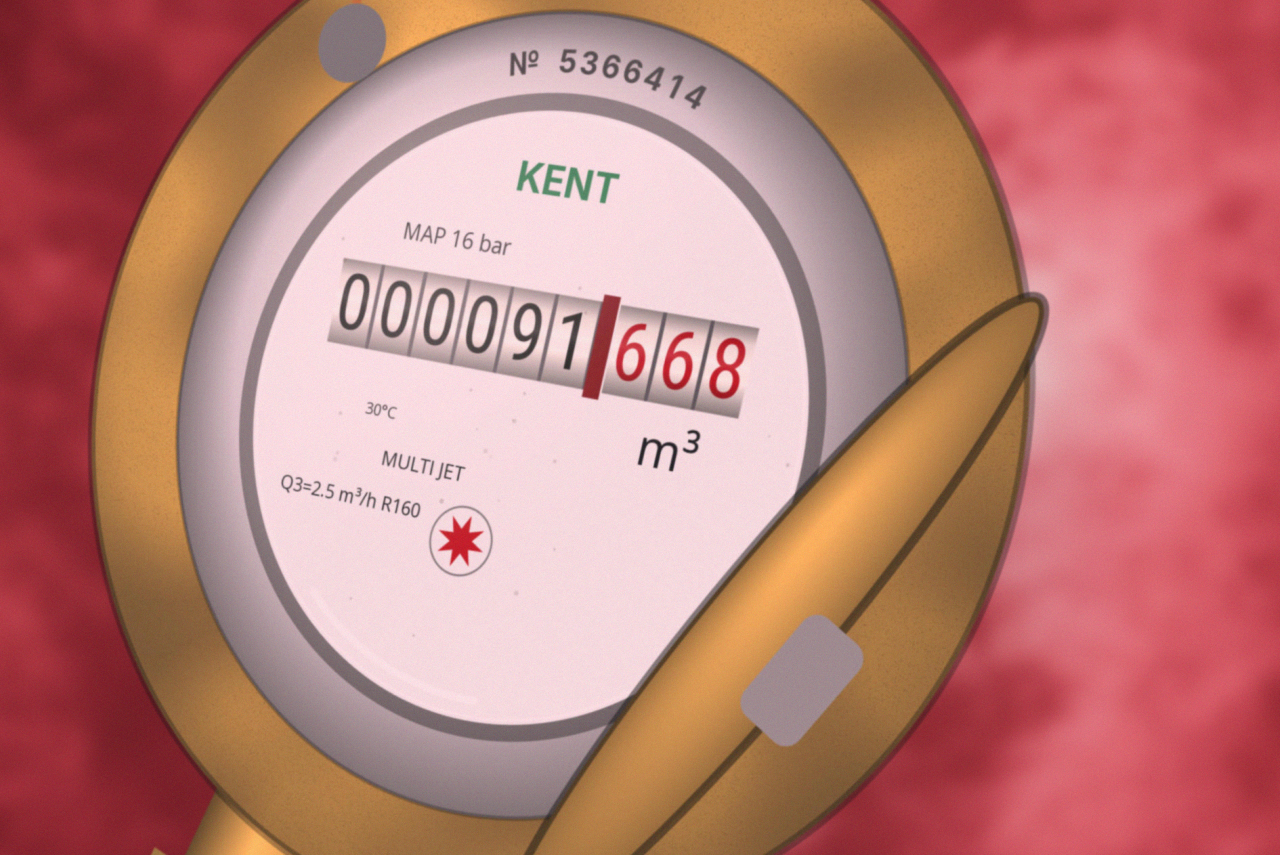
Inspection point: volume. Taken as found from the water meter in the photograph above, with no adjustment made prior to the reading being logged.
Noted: 91.668 m³
